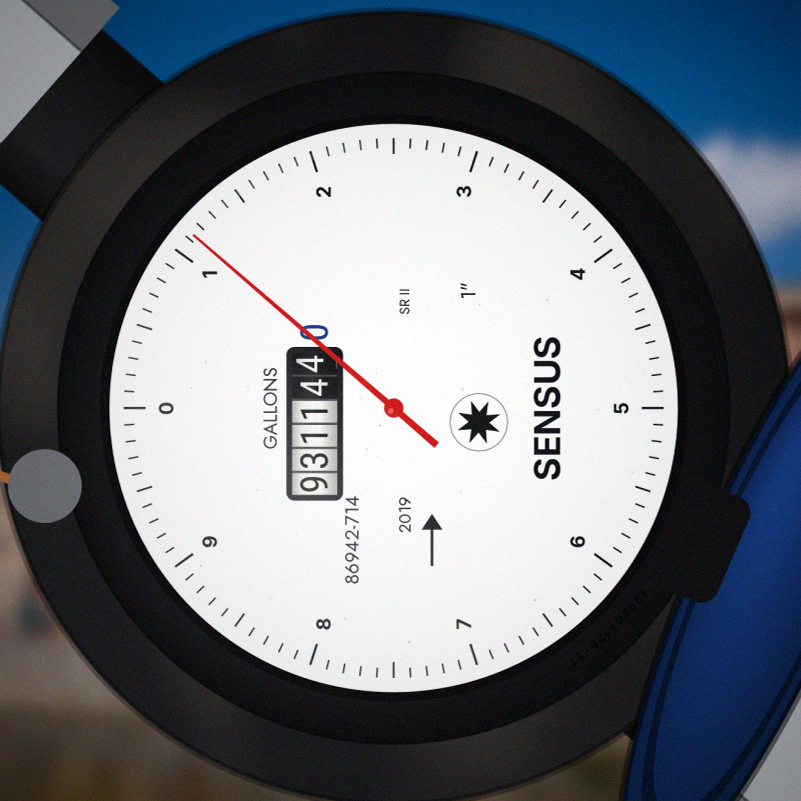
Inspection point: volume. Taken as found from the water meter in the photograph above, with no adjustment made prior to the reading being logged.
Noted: 9311441.1 gal
